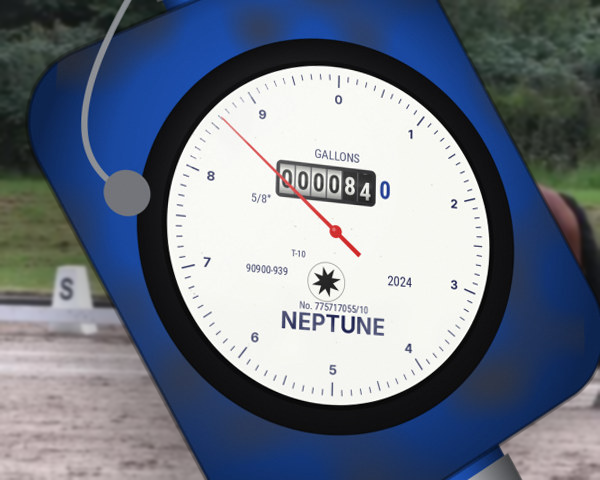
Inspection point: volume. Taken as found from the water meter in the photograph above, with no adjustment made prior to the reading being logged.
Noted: 838.6 gal
